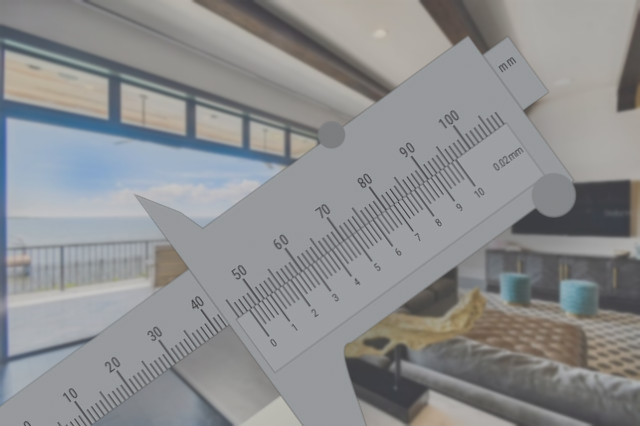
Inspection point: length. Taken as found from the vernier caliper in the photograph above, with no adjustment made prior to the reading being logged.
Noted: 47.5 mm
